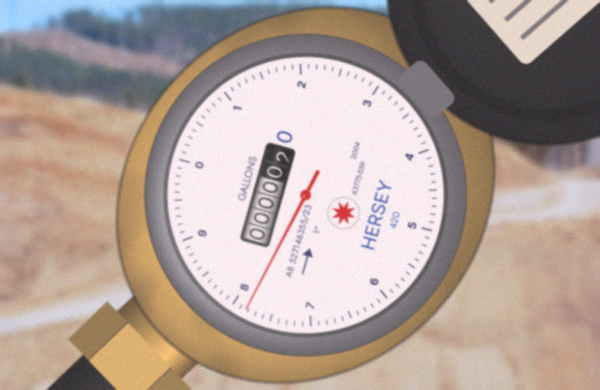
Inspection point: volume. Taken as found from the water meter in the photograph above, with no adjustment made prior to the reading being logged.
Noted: 17.8 gal
